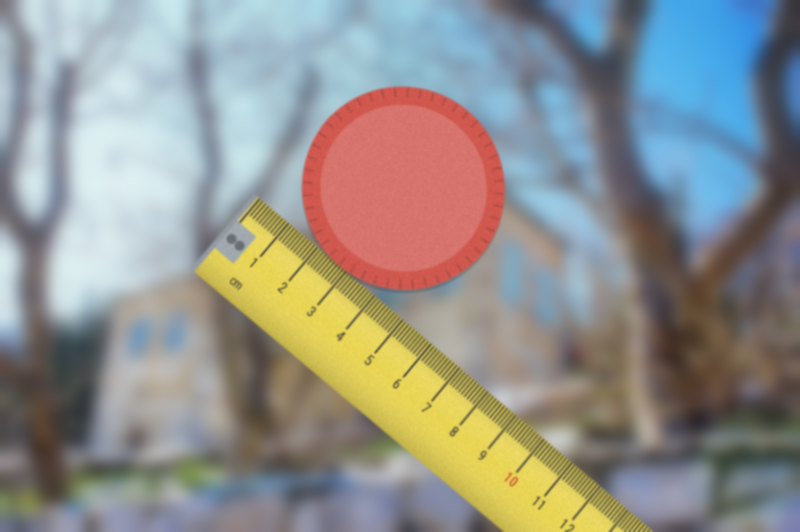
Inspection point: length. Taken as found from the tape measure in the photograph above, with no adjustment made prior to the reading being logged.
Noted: 5.5 cm
